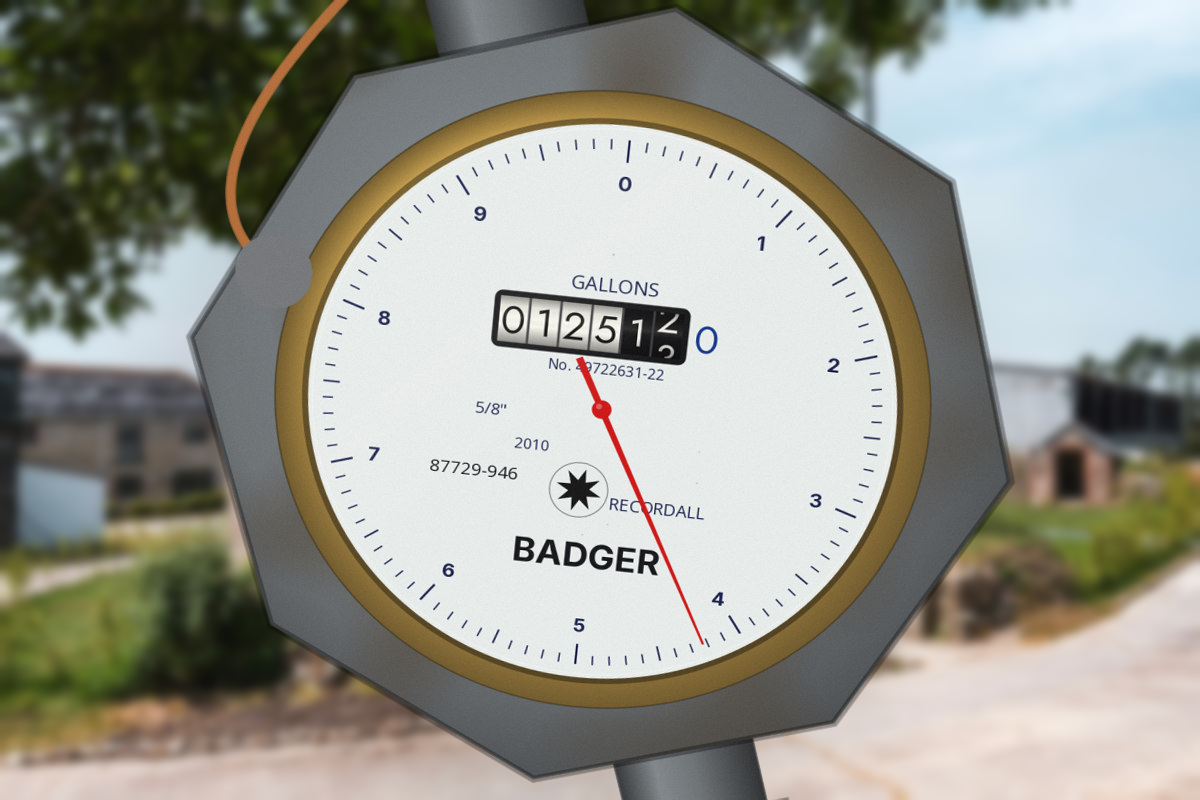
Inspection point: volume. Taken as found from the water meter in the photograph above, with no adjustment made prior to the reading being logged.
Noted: 125124.2 gal
